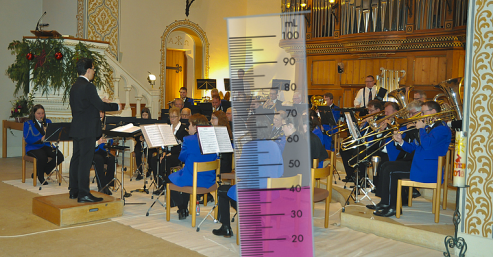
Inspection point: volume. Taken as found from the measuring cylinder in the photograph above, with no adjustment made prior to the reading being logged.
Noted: 40 mL
